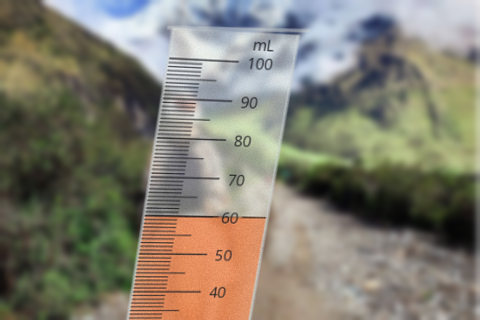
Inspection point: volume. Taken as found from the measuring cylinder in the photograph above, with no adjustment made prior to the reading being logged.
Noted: 60 mL
